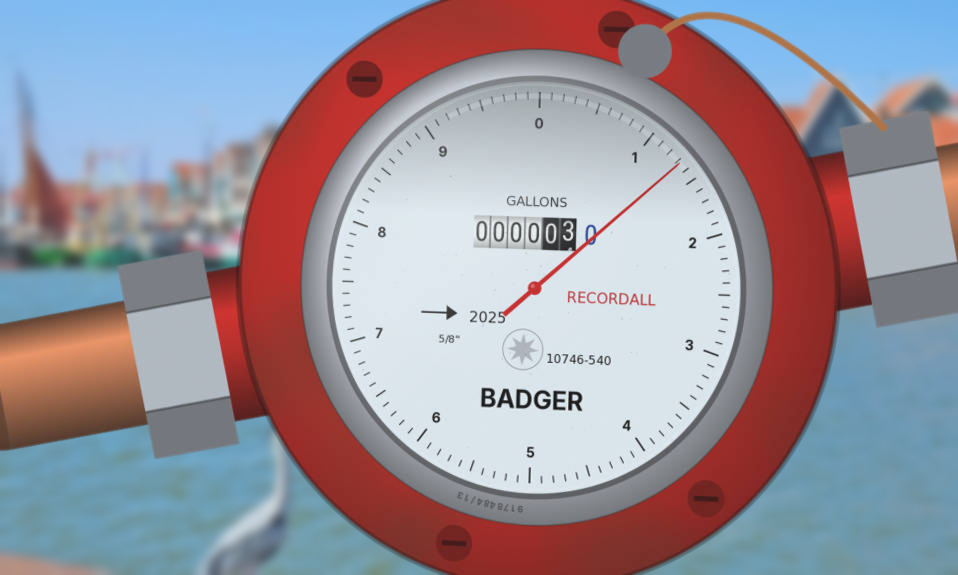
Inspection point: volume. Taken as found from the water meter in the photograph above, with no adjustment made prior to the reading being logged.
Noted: 31.3 gal
